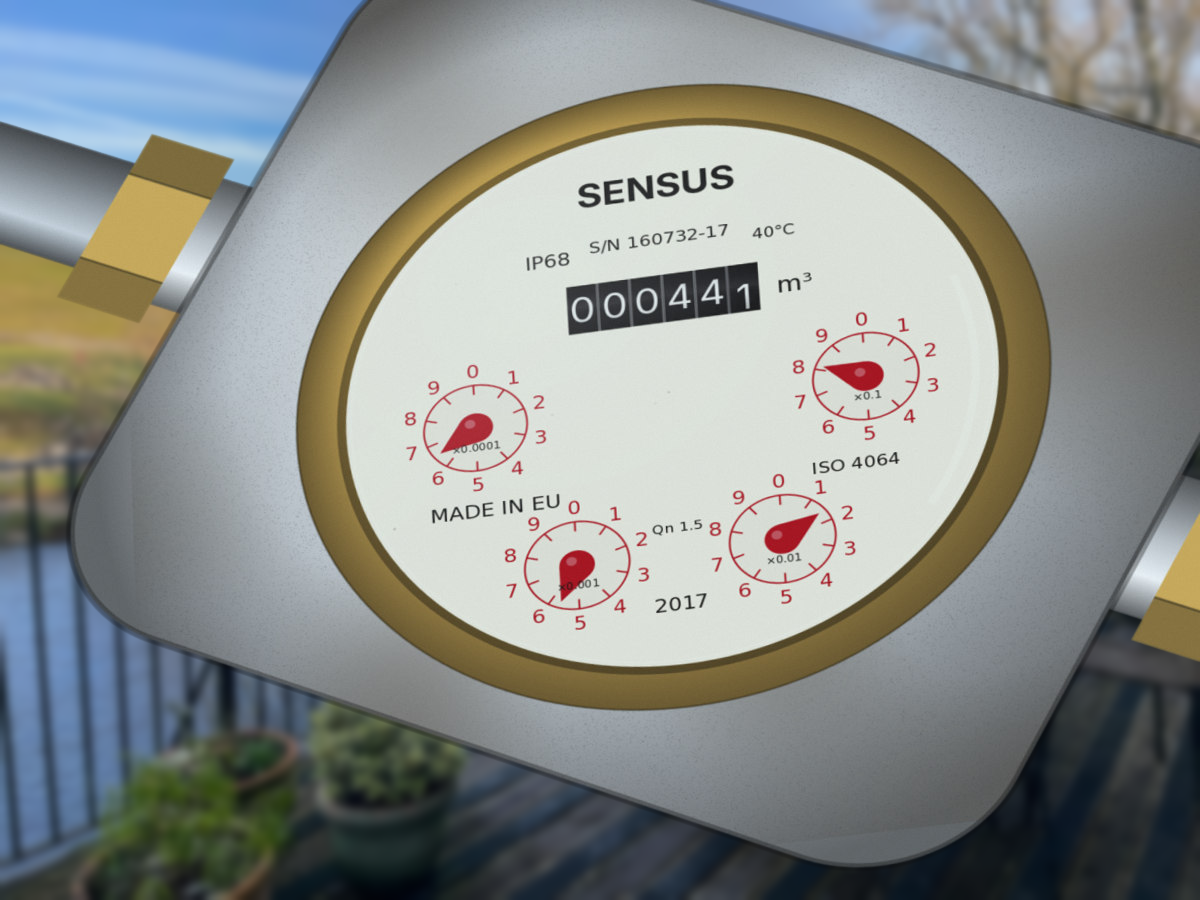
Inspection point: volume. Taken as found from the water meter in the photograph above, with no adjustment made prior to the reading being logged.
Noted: 440.8156 m³
